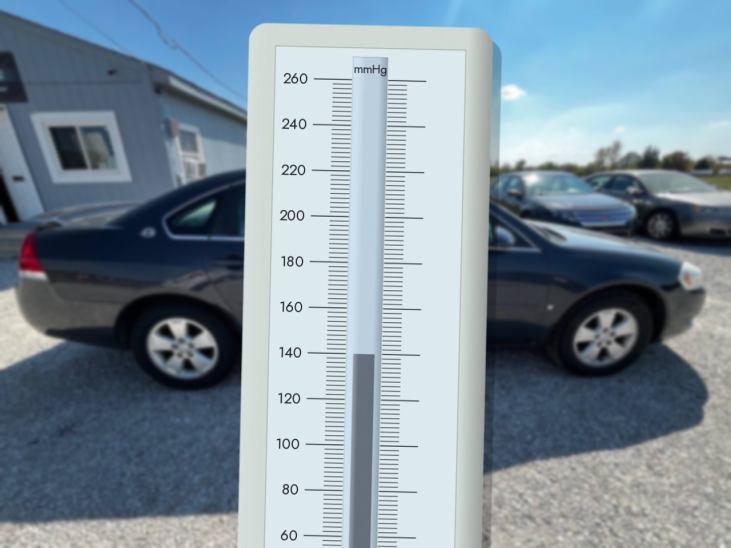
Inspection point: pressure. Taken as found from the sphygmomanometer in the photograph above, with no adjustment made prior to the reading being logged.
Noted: 140 mmHg
